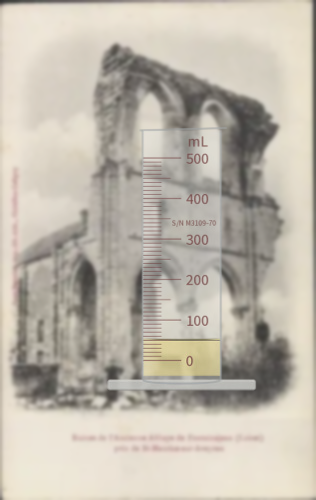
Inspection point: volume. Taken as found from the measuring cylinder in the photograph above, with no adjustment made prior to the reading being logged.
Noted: 50 mL
